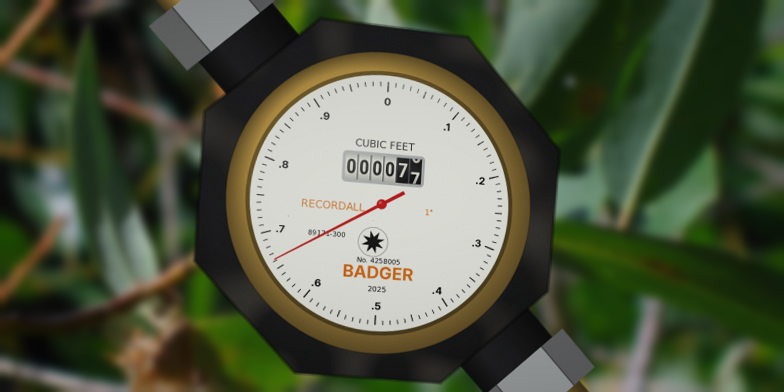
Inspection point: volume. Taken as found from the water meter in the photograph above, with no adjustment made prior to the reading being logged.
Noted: 76.66 ft³
